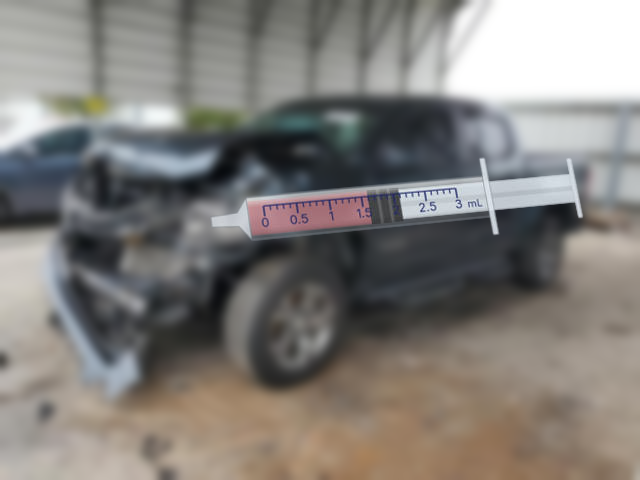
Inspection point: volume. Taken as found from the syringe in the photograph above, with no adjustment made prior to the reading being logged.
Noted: 1.6 mL
